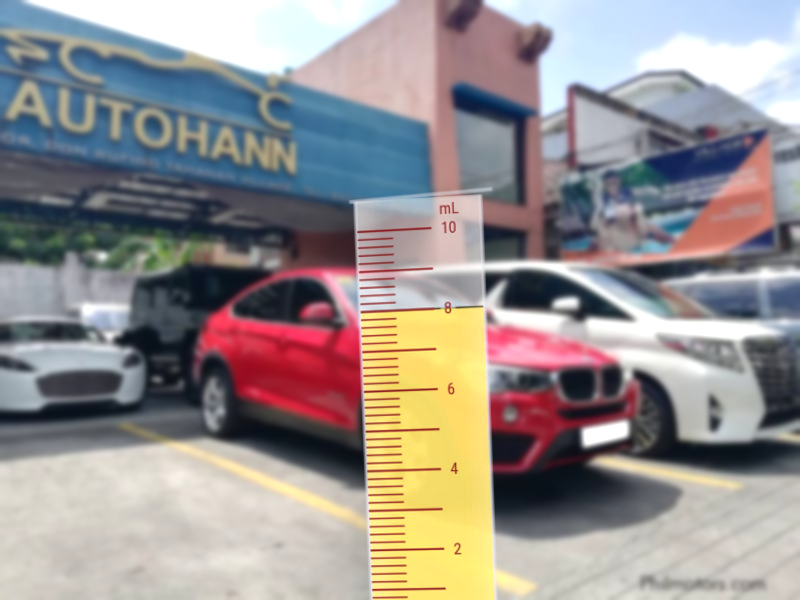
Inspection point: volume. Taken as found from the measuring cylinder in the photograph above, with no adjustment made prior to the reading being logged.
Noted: 8 mL
